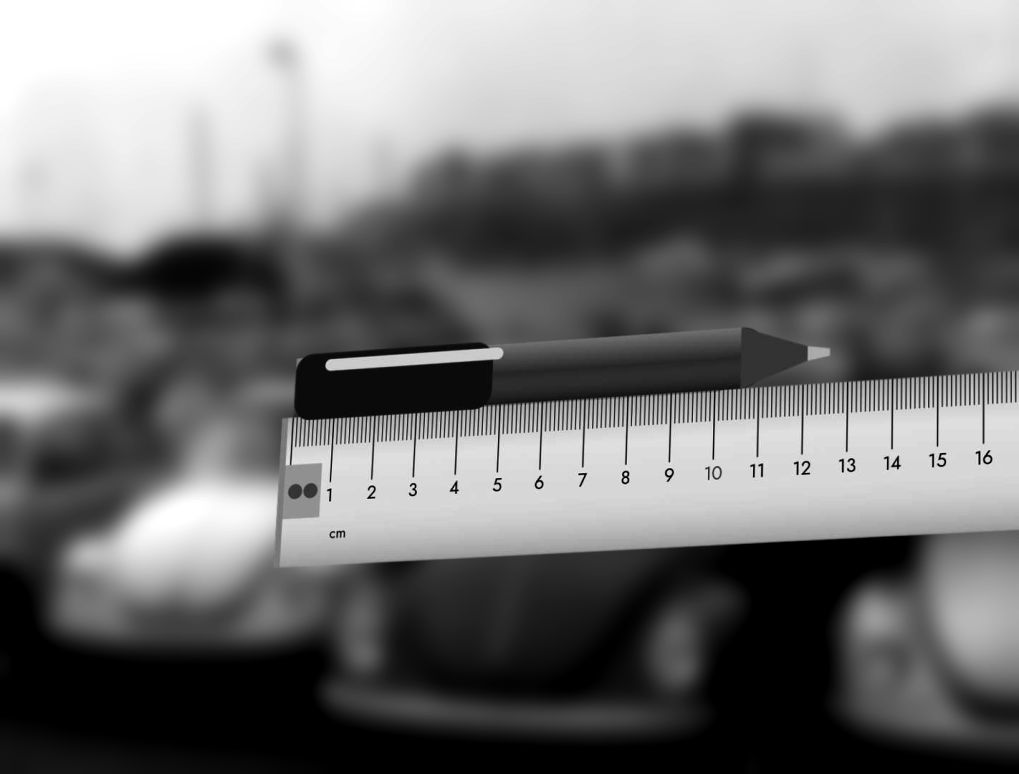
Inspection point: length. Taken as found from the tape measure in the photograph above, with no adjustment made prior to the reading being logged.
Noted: 12.6 cm
